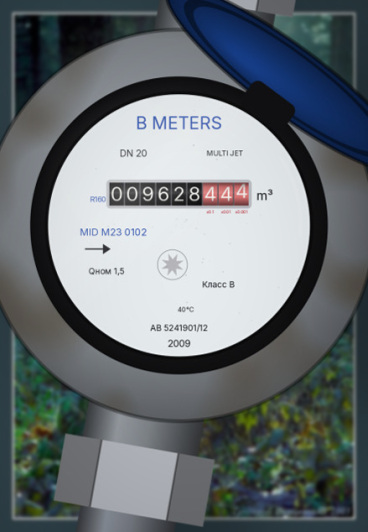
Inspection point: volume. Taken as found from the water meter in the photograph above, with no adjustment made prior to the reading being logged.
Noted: 9628.444 m³
